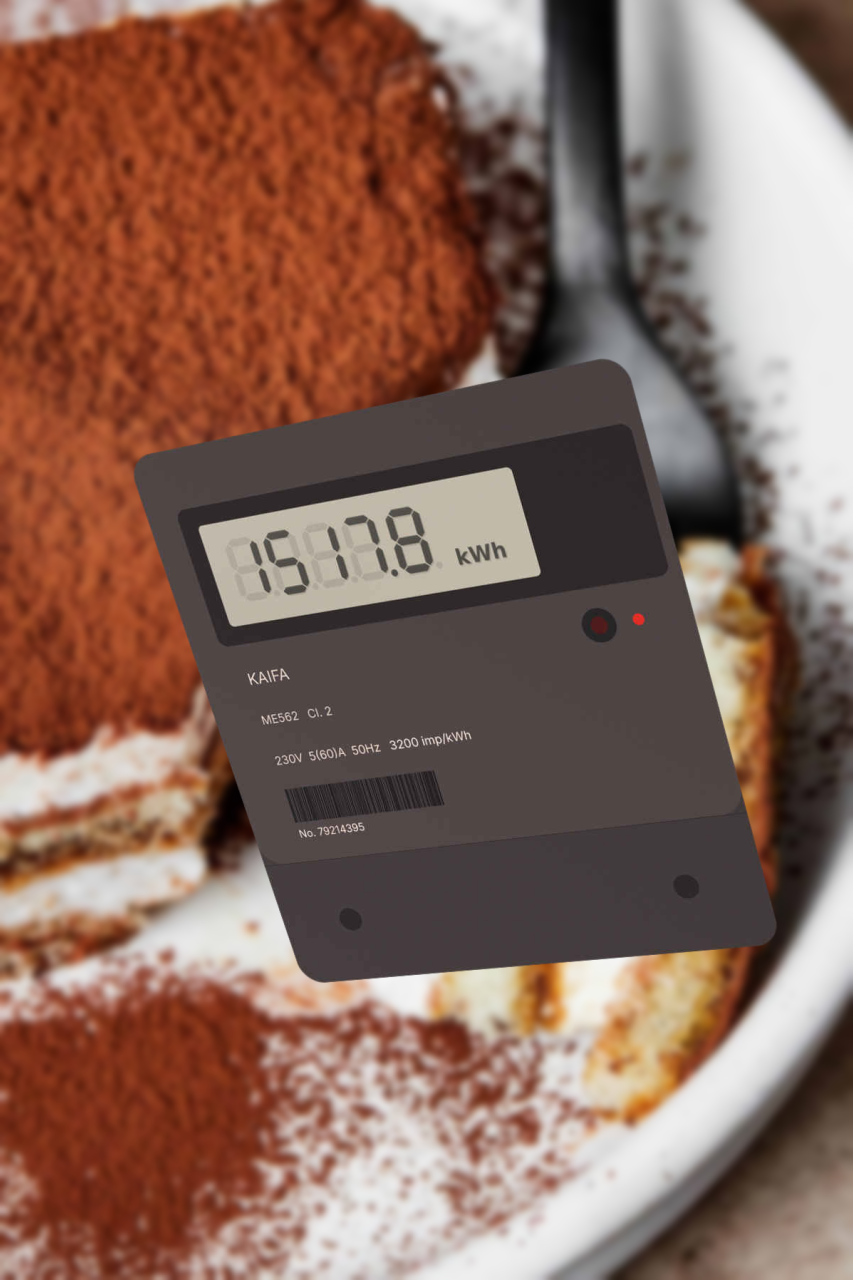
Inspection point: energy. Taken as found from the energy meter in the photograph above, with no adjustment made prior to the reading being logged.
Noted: 1517.8 kWh
